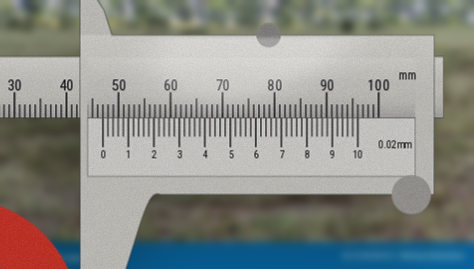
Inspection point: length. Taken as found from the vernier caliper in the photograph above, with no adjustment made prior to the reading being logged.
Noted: 47.0 mm
